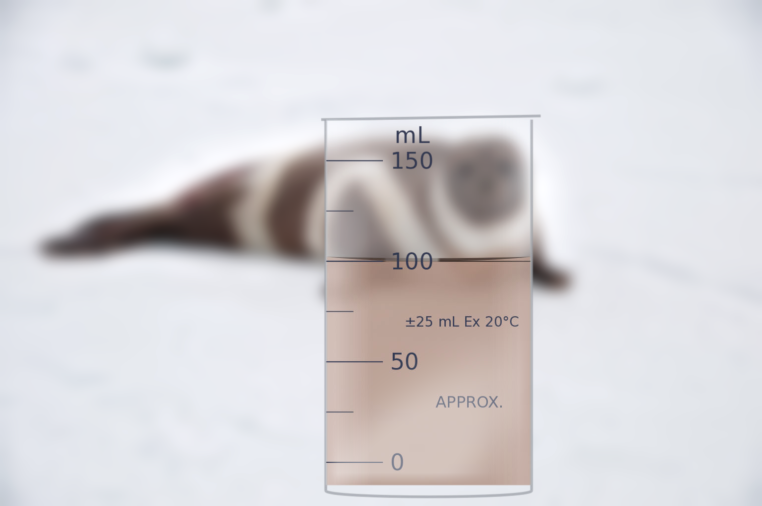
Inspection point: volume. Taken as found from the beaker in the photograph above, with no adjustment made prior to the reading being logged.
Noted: 100 mL
